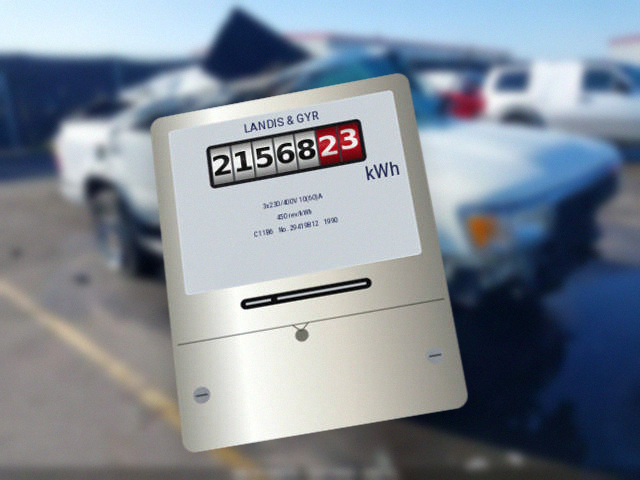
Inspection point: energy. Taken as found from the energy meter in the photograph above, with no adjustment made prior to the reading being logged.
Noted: 21568.23 kWh
